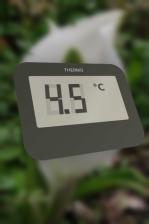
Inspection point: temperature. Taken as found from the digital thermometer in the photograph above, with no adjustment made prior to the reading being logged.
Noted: 4.5 °C
